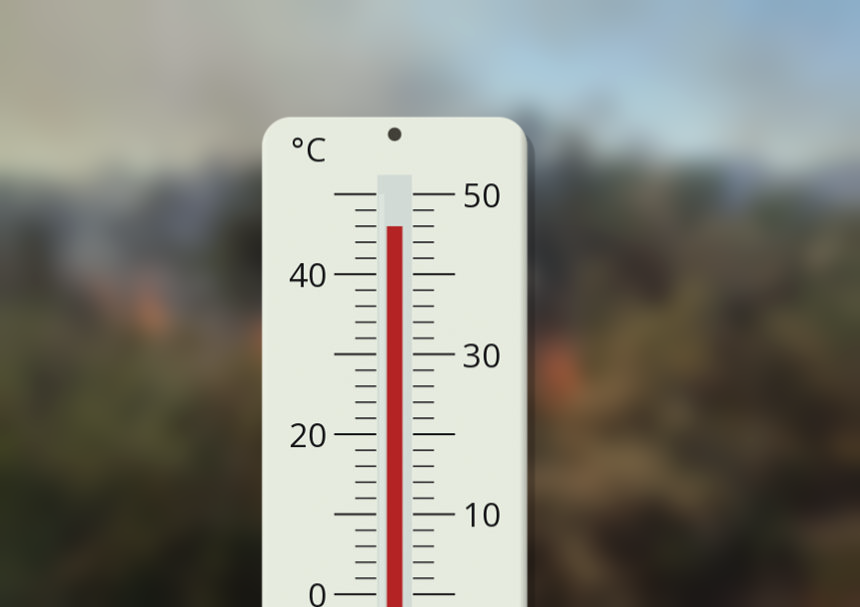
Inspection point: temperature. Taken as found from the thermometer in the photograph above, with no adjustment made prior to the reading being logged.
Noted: 46 °C
